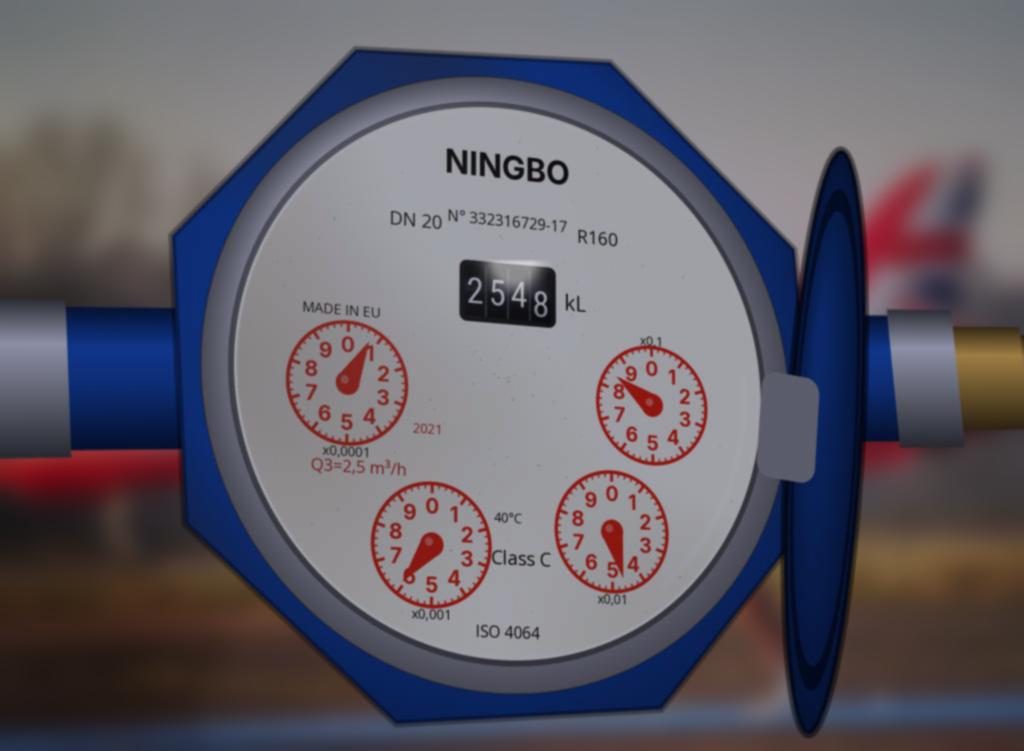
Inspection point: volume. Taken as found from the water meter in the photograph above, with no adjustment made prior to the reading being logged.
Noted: 2547.8460 kL
